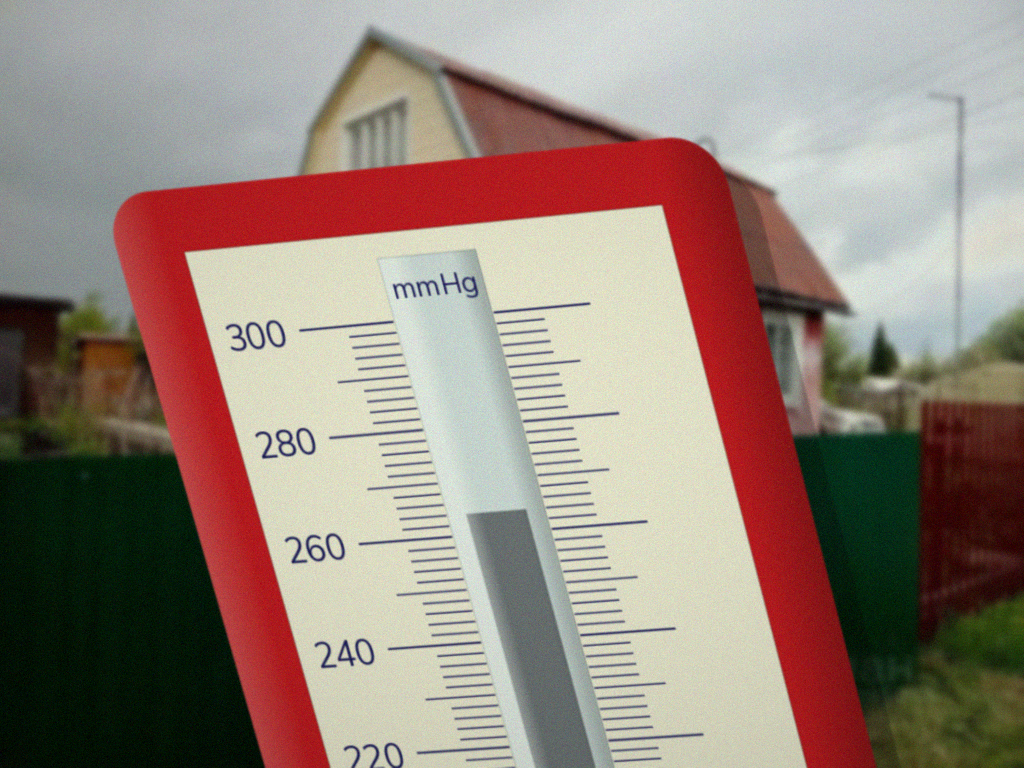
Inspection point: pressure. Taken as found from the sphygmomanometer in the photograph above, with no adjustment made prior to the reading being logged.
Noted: 264 mmHg
